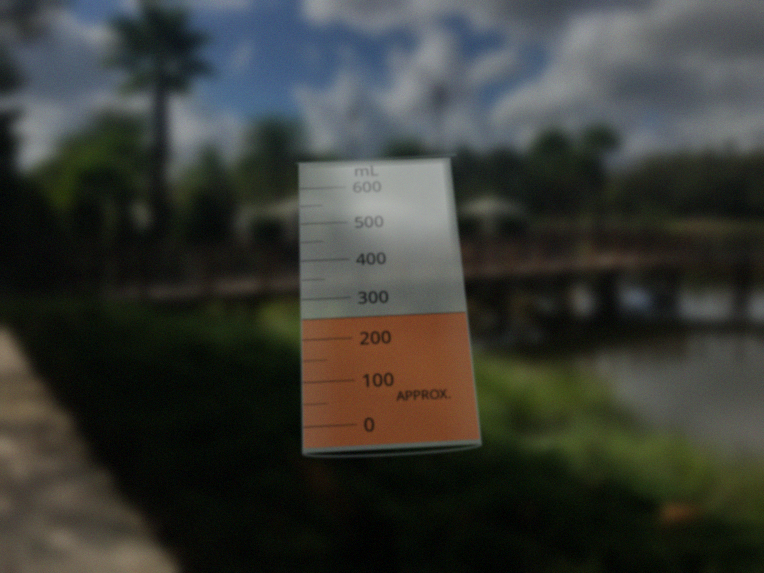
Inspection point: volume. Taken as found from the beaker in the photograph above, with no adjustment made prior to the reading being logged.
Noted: 250 mL
